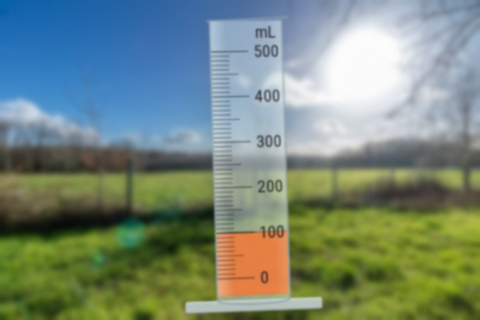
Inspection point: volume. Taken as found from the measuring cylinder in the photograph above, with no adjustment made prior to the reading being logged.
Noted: 100 mL
